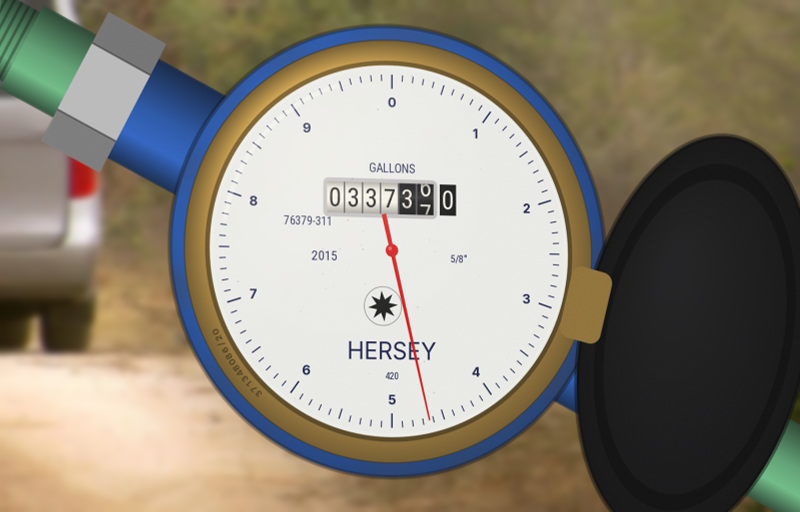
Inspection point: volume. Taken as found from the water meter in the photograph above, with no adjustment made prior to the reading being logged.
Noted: 337364.6 gal
